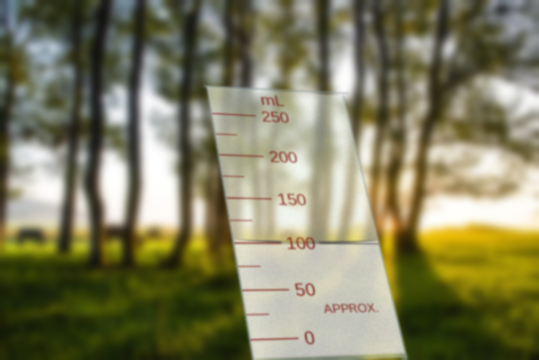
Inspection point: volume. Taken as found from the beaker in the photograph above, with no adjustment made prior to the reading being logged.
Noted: 100 mL
